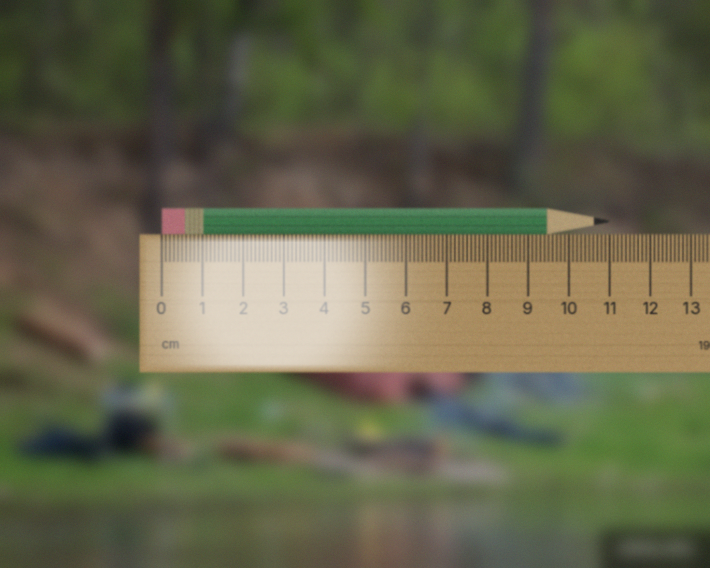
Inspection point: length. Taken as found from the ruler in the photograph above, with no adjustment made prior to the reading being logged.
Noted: 11 cm
